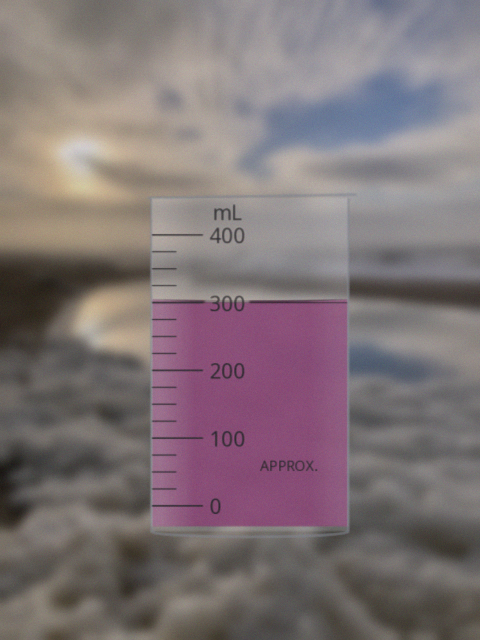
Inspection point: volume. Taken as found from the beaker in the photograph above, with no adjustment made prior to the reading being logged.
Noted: 300 mL
